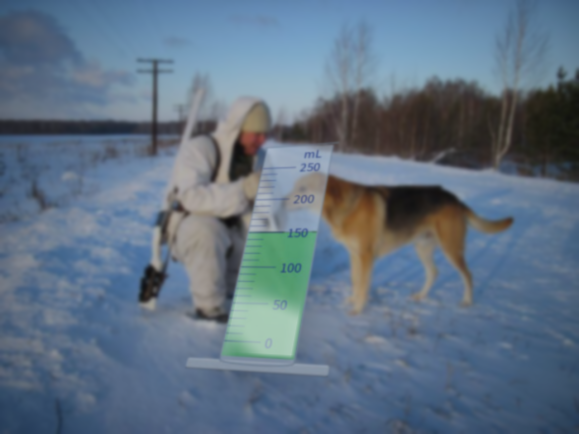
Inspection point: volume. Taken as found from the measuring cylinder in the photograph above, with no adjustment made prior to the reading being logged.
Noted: 150 mL
